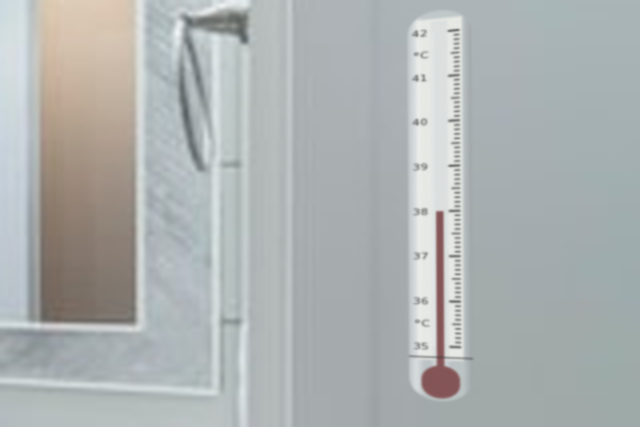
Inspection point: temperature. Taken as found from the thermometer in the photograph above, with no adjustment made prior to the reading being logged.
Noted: 38 °C
